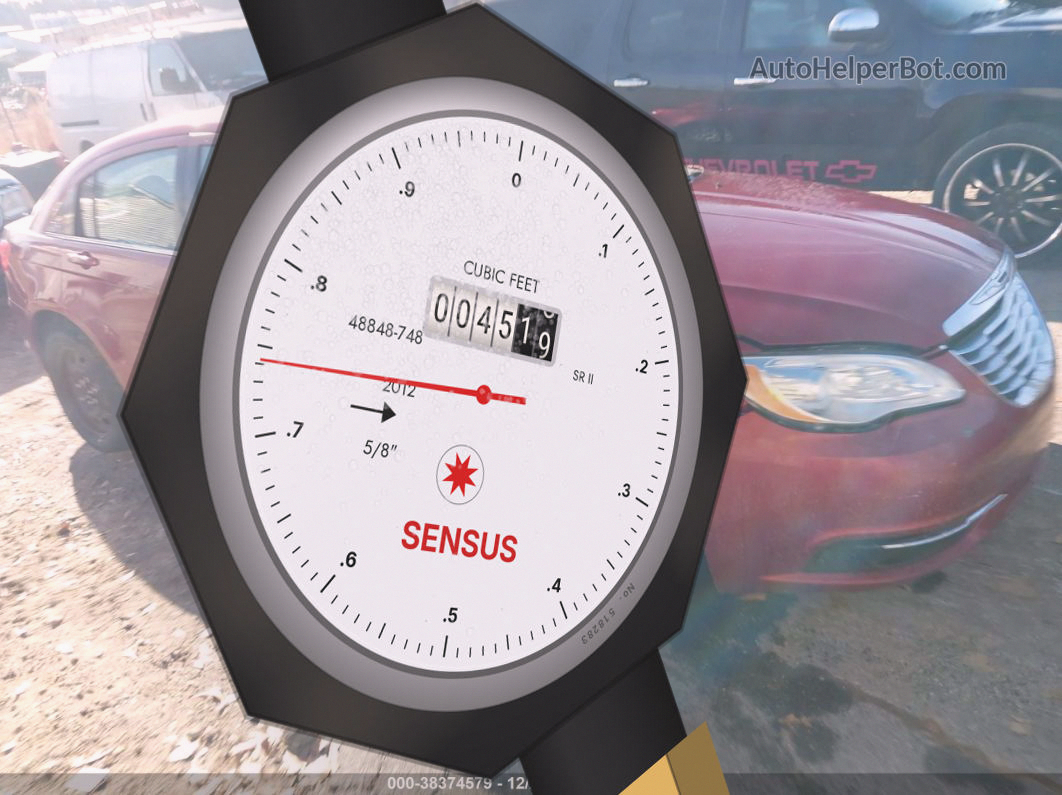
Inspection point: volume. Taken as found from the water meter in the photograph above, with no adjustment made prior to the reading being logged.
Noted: 4518.74 ft³
